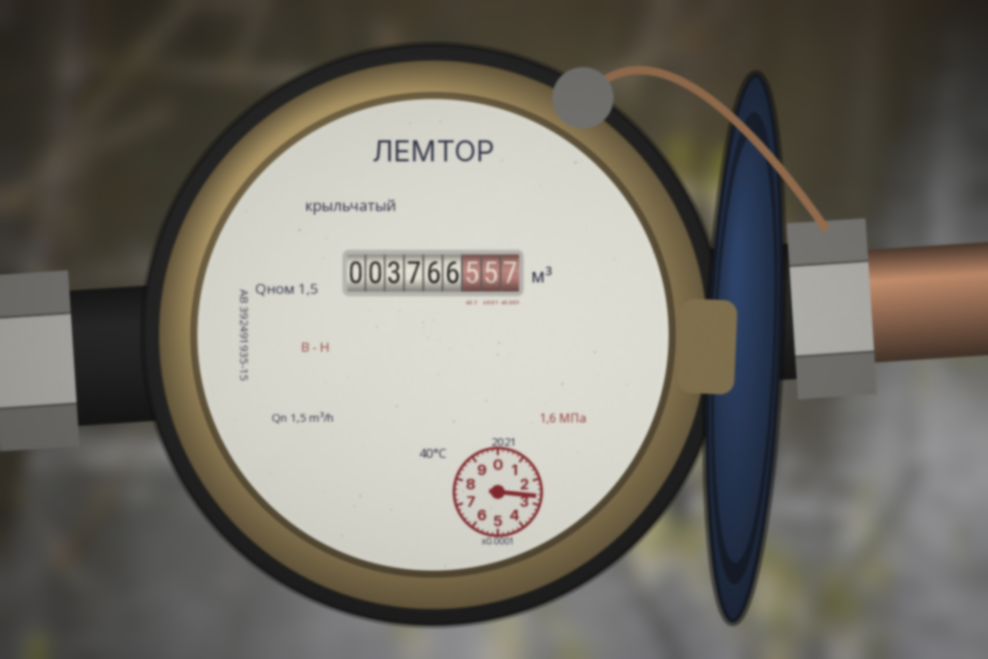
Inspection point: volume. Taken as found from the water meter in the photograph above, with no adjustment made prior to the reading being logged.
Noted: 3766.5572 m³
